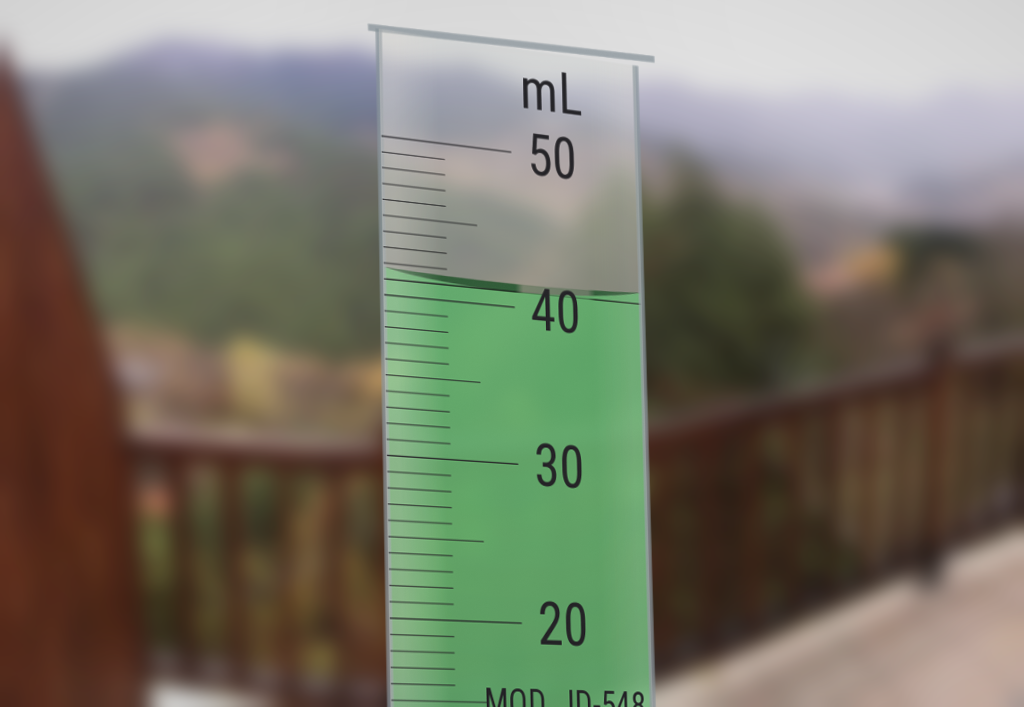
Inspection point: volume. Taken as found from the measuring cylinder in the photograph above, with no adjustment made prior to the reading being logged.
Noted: 41 mL
